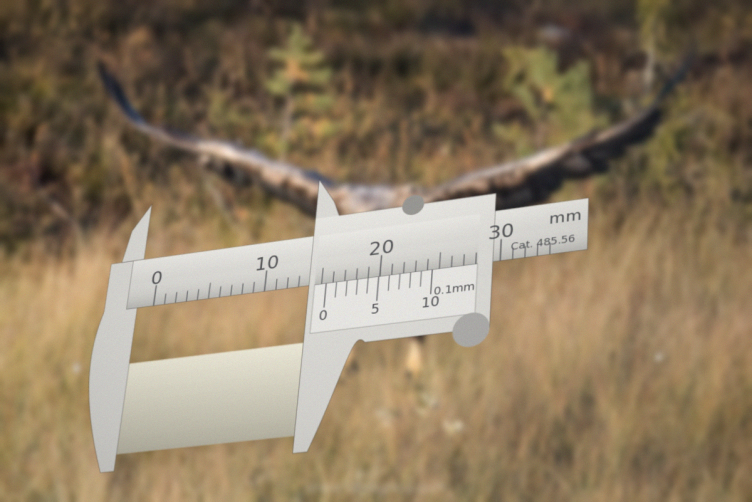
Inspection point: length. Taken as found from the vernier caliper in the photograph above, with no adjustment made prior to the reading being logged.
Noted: 15.4 mm
